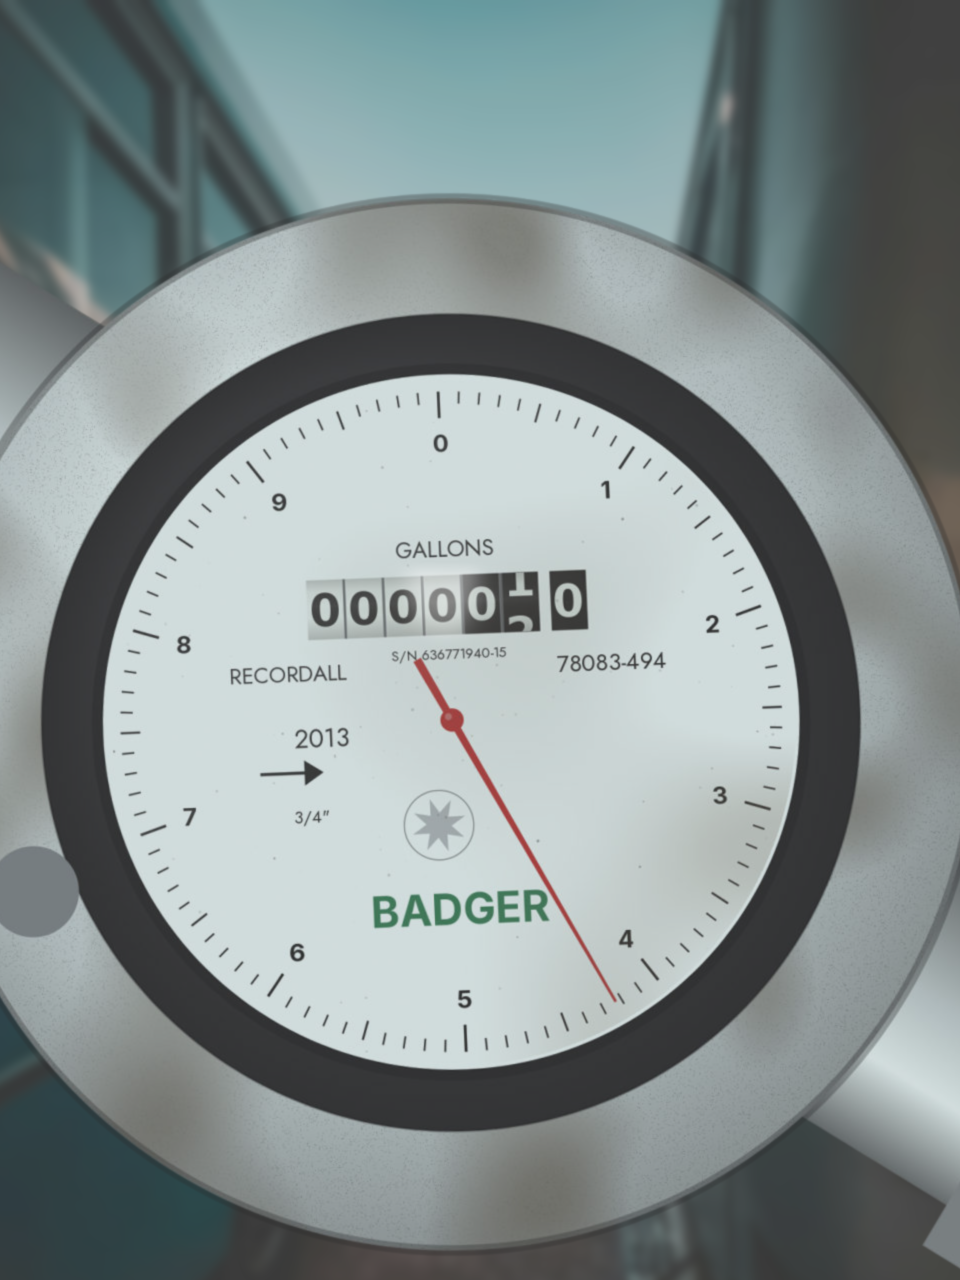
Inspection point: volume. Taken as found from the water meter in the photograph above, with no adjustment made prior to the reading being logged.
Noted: 14.2 gal
